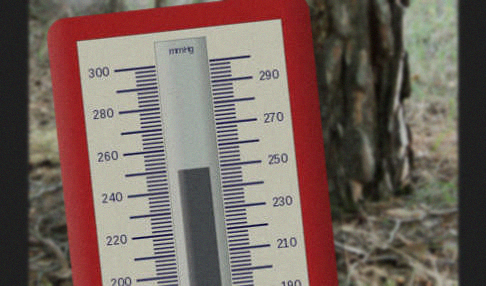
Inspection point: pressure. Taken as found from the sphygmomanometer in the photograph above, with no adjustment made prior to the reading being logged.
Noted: 250 mmHg
